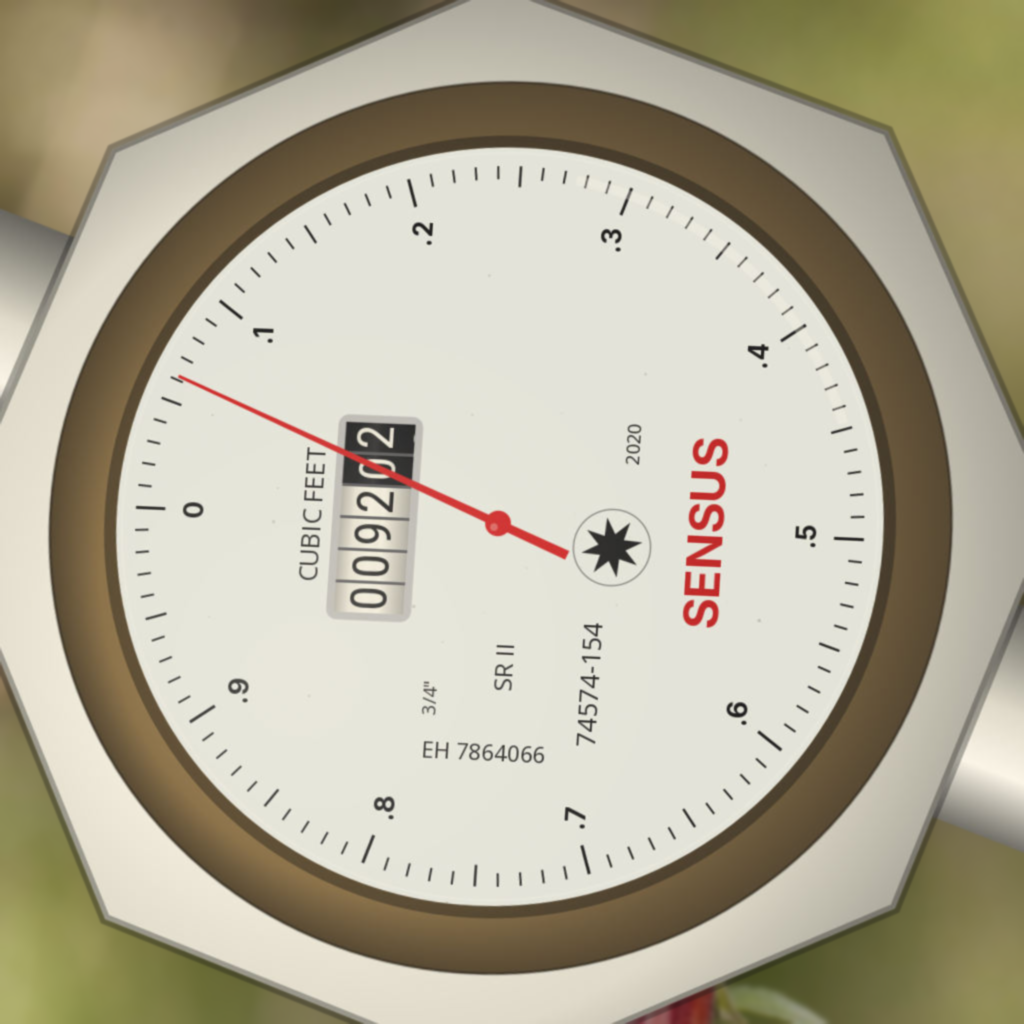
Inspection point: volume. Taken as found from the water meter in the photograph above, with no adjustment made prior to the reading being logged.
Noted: 9202.06 ft³
